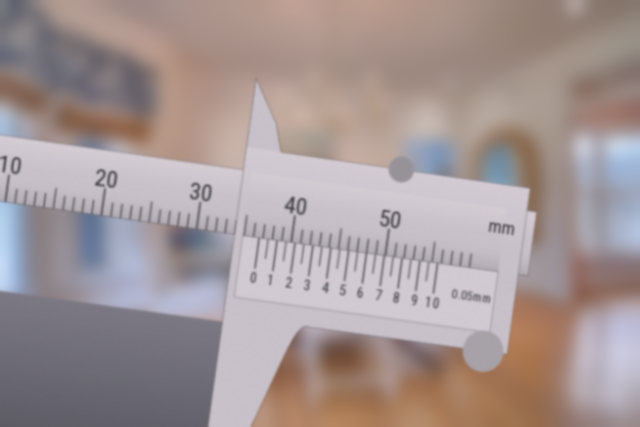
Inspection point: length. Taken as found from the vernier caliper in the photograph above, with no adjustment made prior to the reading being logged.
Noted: 36.6 mm
